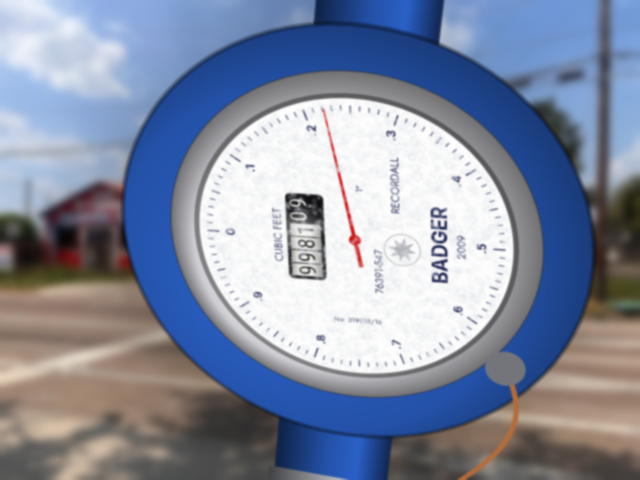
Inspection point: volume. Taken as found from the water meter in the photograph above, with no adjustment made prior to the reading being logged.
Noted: 998109.22 ft³
